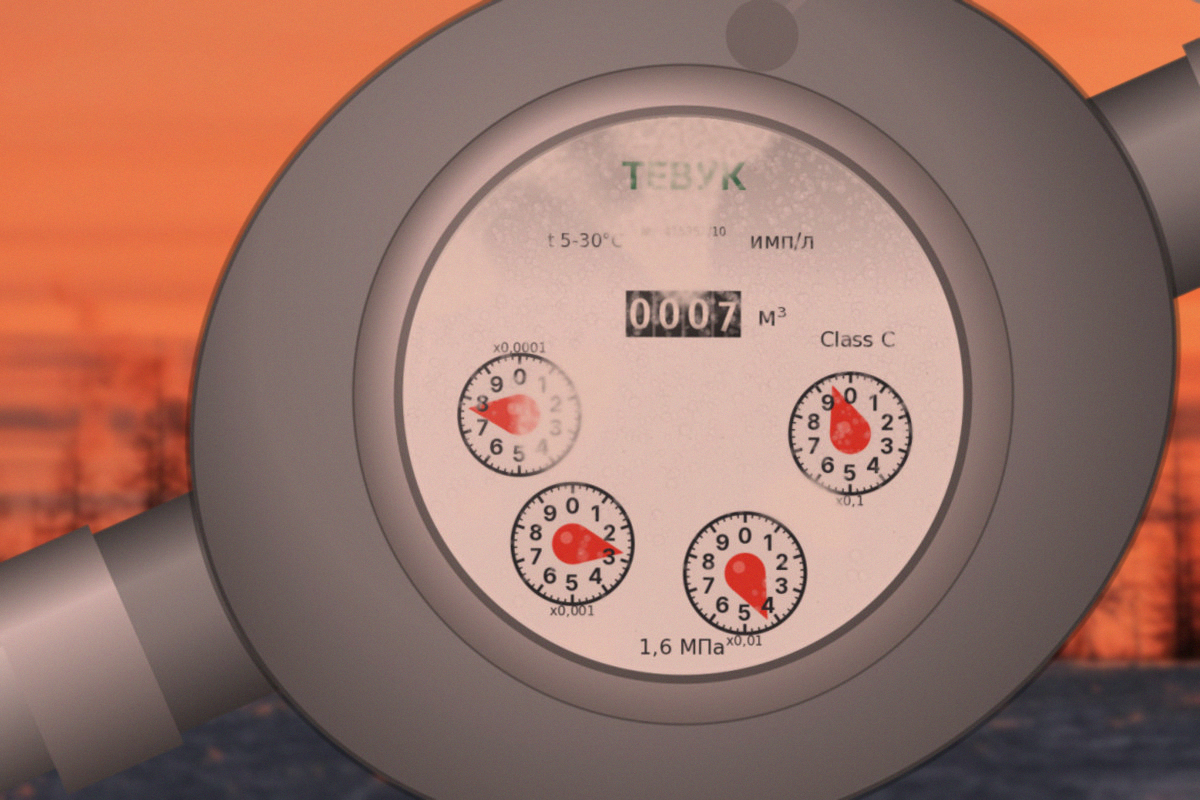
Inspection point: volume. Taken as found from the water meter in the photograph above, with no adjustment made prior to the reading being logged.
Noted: 6.9427 m³
